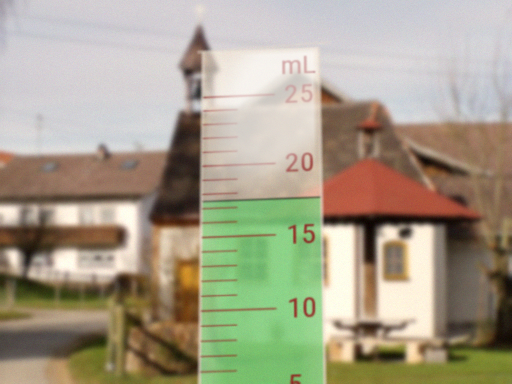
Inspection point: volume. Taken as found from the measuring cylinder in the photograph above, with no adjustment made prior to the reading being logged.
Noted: 17.5 mL
